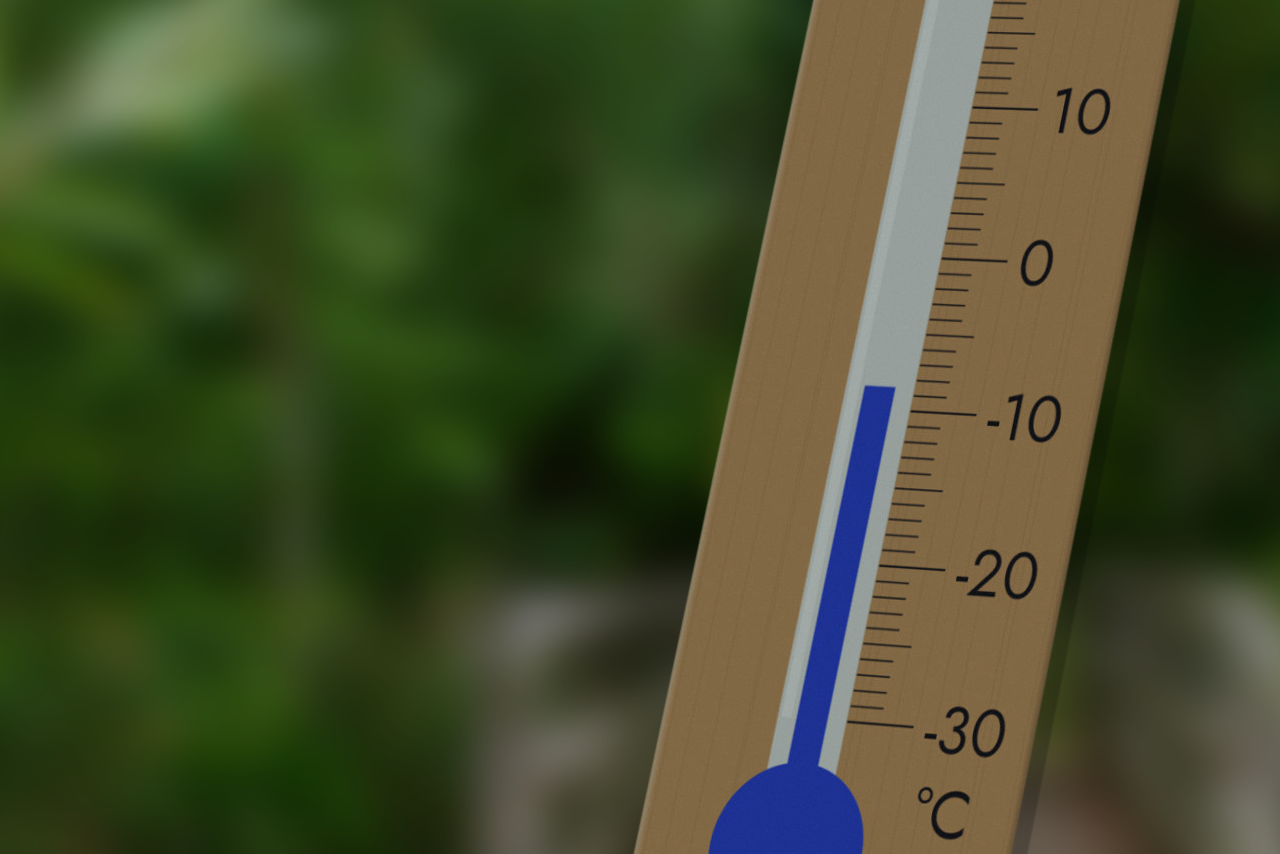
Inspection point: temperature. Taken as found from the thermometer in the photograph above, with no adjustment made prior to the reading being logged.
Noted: -8.5 °C
